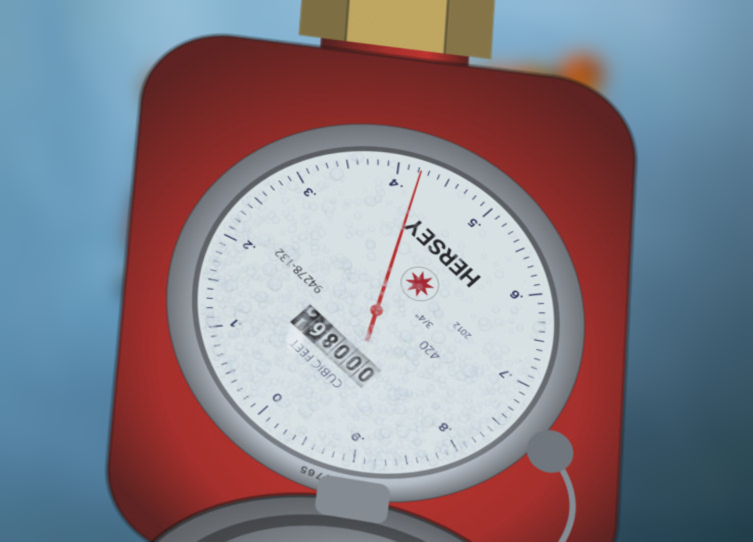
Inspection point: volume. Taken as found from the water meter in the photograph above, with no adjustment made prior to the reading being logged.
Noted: 861.42 ft³
